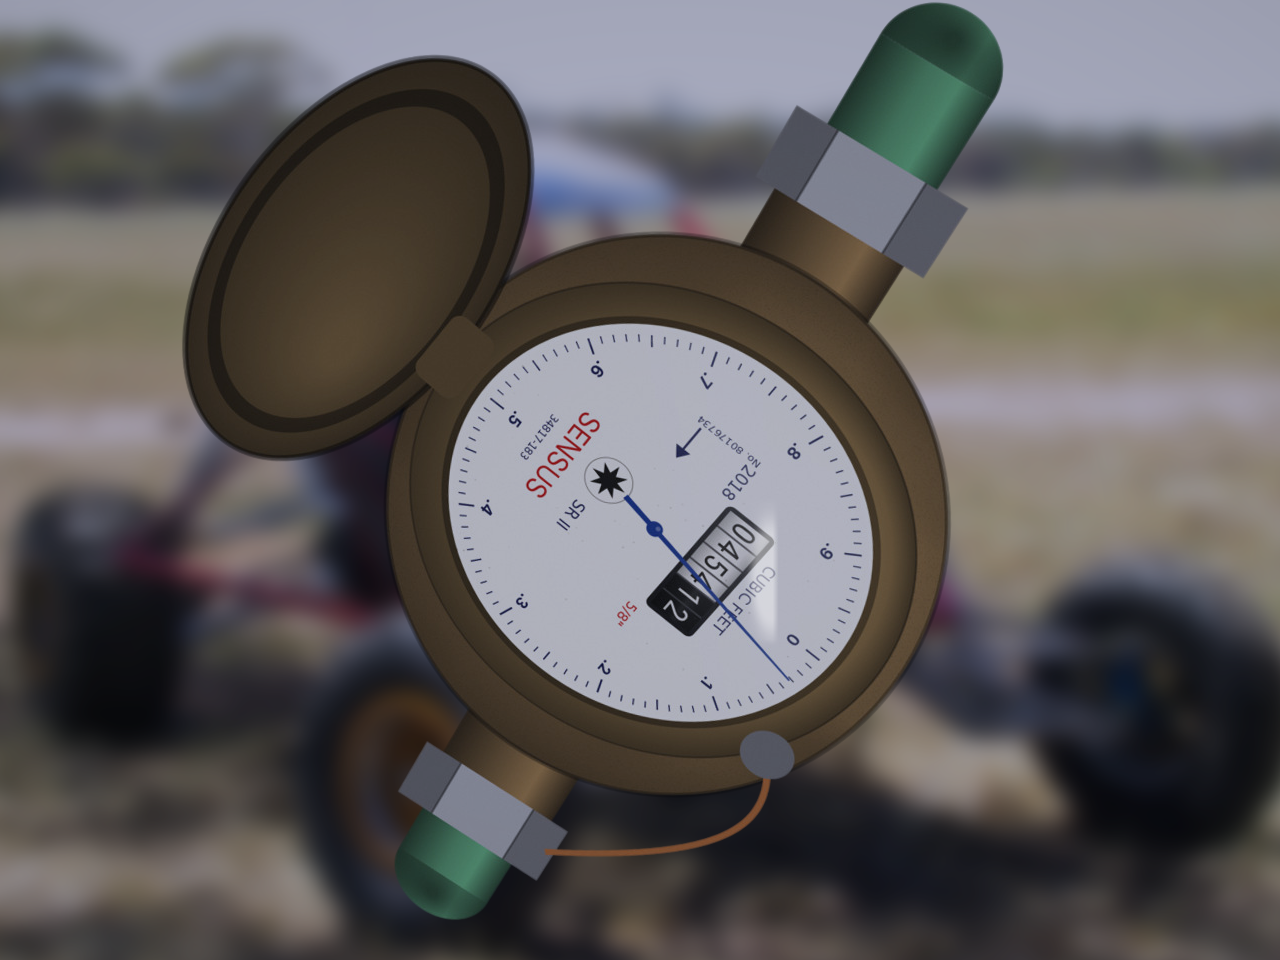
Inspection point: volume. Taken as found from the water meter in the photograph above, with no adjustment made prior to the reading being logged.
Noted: 45412.03 ft³
